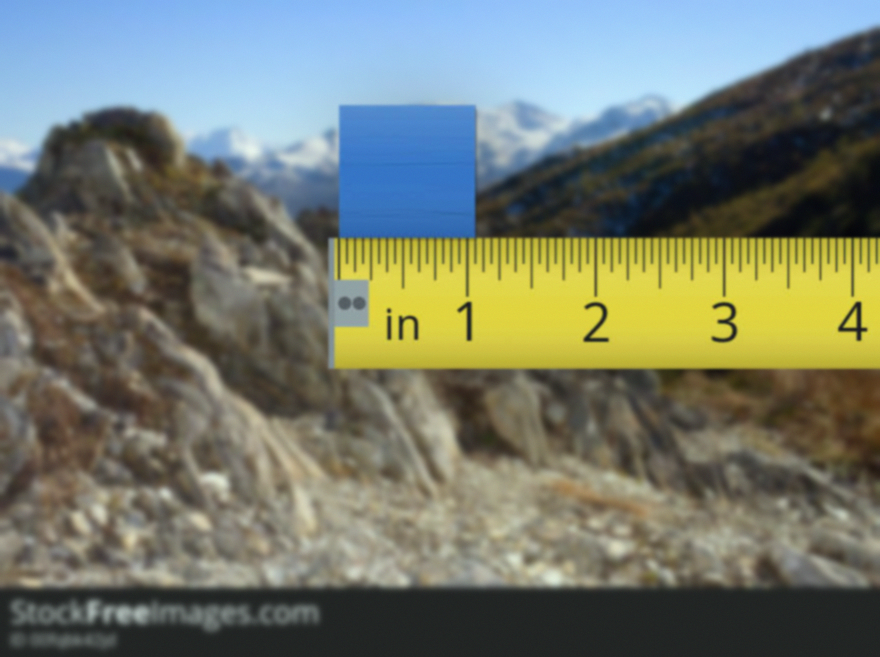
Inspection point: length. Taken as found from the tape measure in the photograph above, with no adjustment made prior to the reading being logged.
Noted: 1.0625 in
